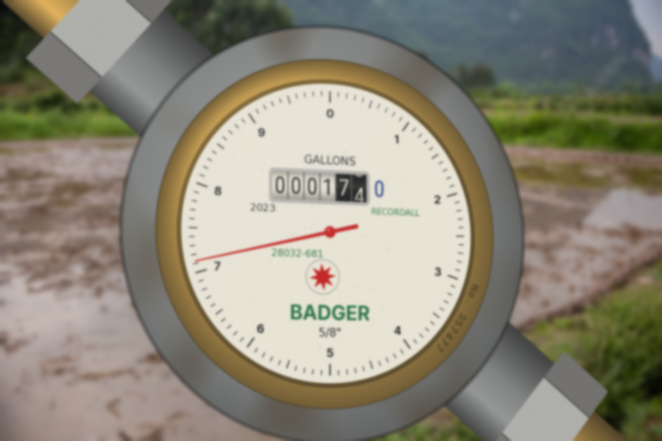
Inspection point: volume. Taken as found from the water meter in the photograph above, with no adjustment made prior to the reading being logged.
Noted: 1737.1 gal
